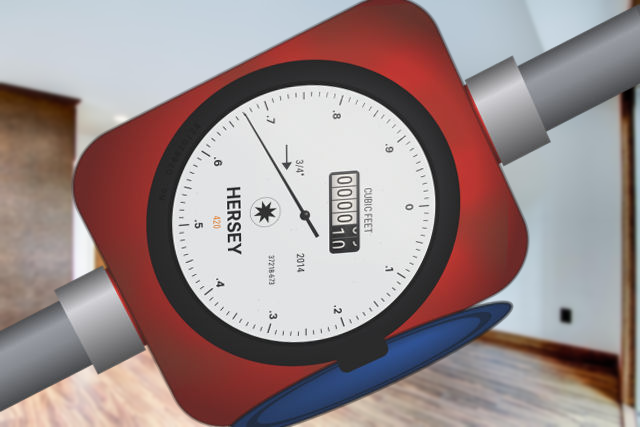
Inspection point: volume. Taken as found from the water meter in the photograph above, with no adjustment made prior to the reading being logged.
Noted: 9.67 ft³
